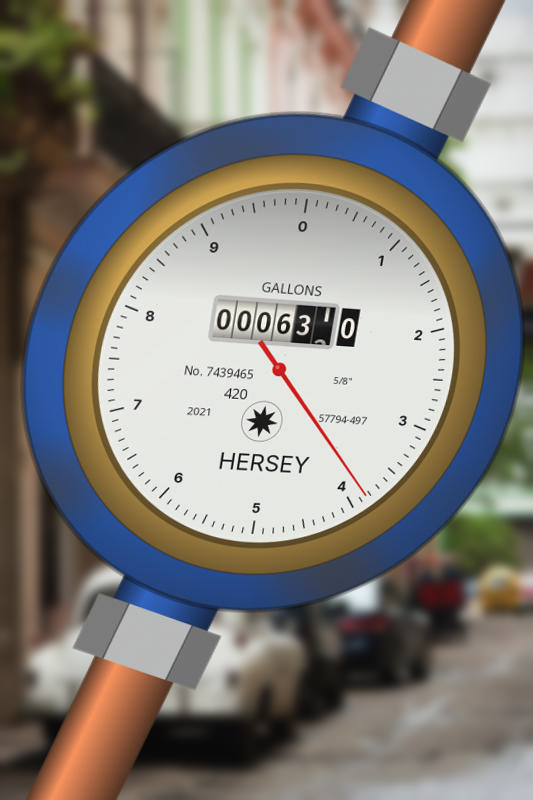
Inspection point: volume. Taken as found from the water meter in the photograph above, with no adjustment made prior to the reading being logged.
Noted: 6313.8 gal
